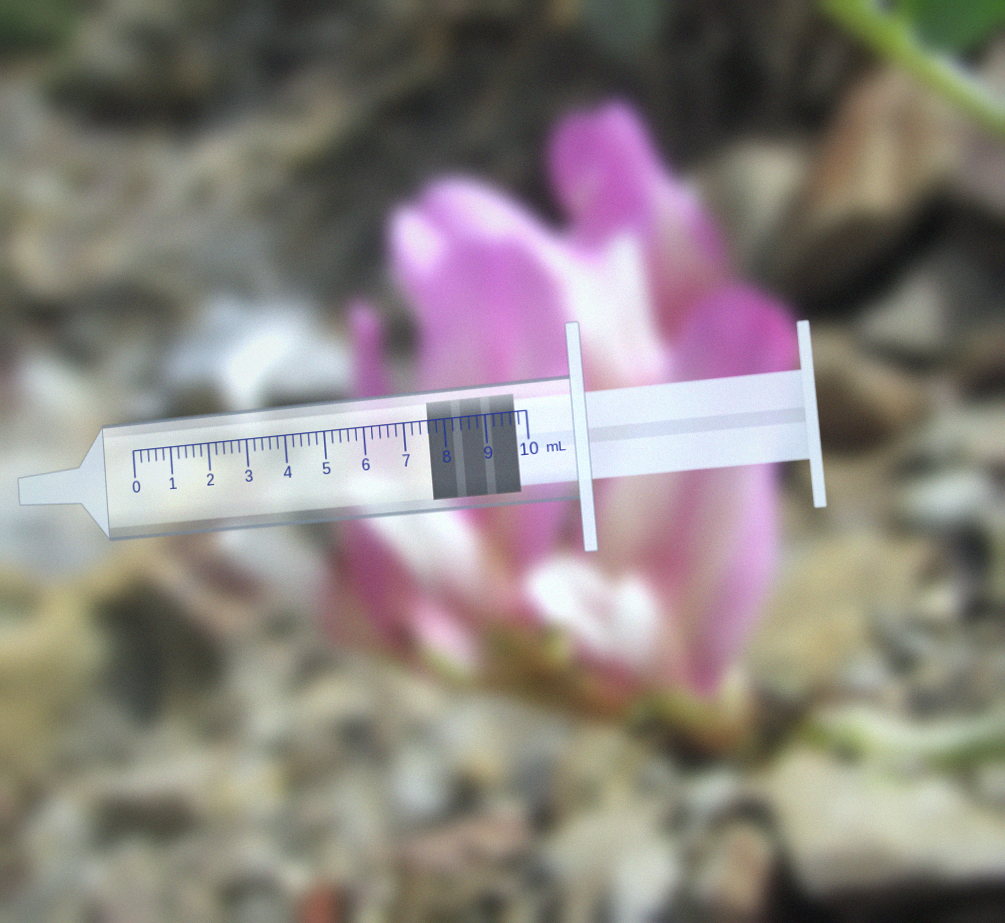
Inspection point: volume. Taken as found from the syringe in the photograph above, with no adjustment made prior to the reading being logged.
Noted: 7.6 mL
